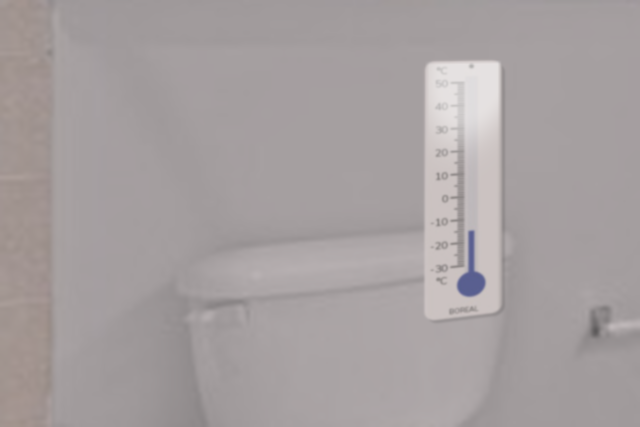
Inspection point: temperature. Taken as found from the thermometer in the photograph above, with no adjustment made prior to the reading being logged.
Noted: -15 °C
